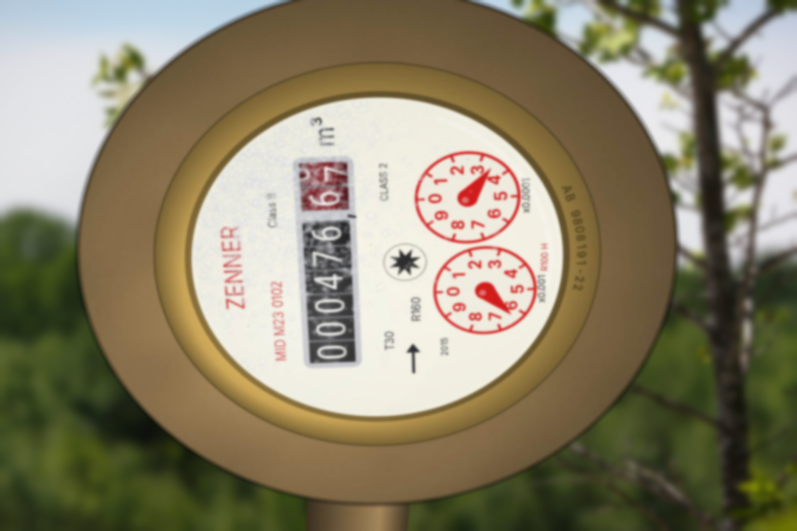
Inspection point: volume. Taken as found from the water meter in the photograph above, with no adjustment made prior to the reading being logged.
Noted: 476.6663 m³
